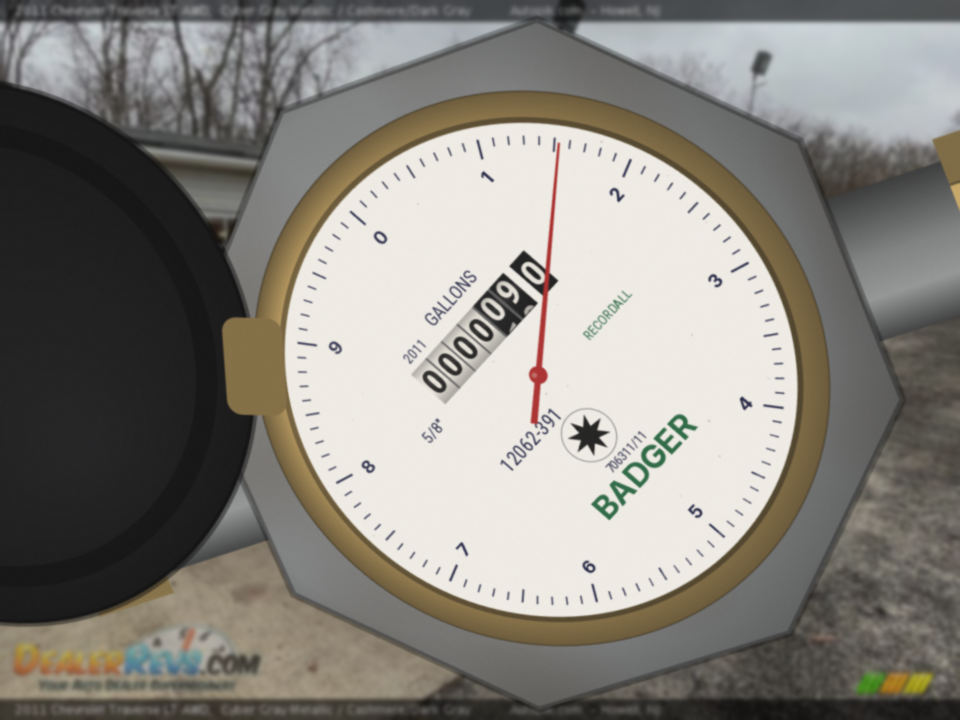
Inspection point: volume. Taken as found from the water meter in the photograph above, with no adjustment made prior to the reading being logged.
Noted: 91.5 gal
